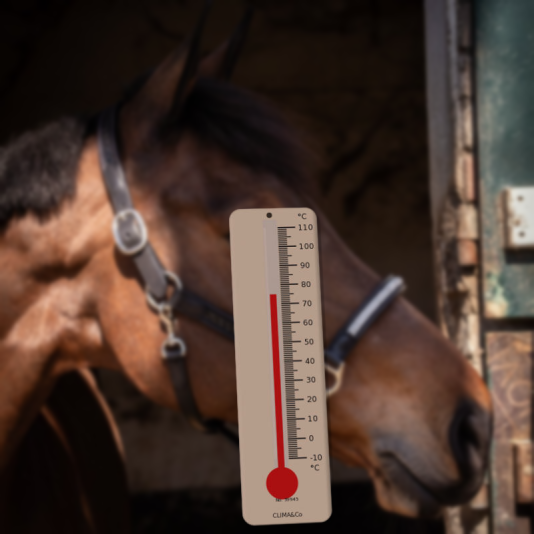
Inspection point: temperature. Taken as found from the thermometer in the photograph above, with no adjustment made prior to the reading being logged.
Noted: 75 °C
